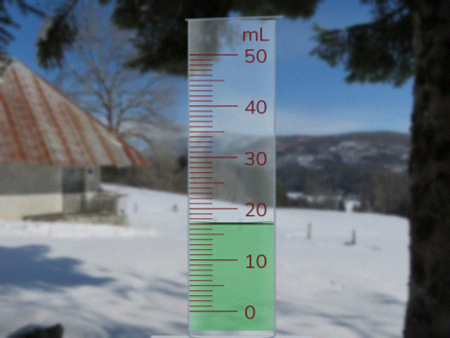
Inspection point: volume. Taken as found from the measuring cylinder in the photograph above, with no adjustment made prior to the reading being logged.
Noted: 17 mL
